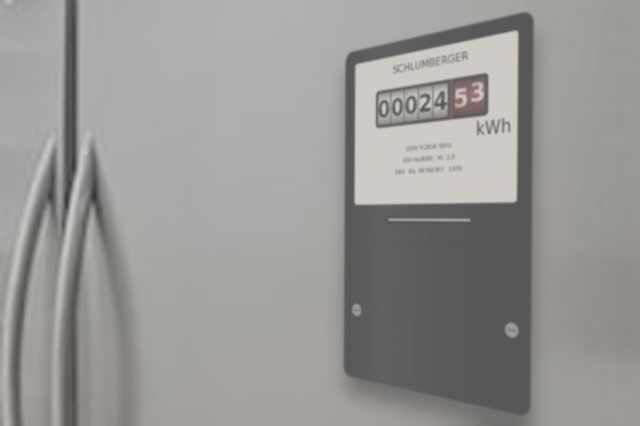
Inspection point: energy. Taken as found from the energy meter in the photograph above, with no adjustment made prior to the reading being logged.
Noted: 24.53 kWh
